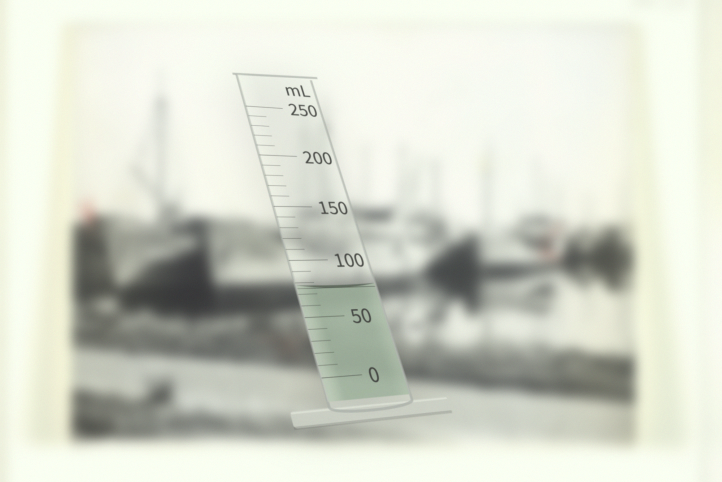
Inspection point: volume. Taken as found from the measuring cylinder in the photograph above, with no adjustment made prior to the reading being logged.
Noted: 75 mL
